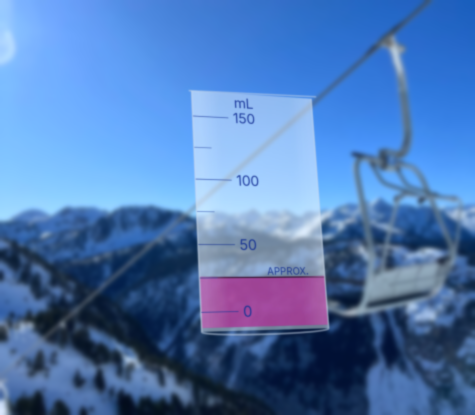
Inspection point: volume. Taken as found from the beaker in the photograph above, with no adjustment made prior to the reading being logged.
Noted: 25 mL
